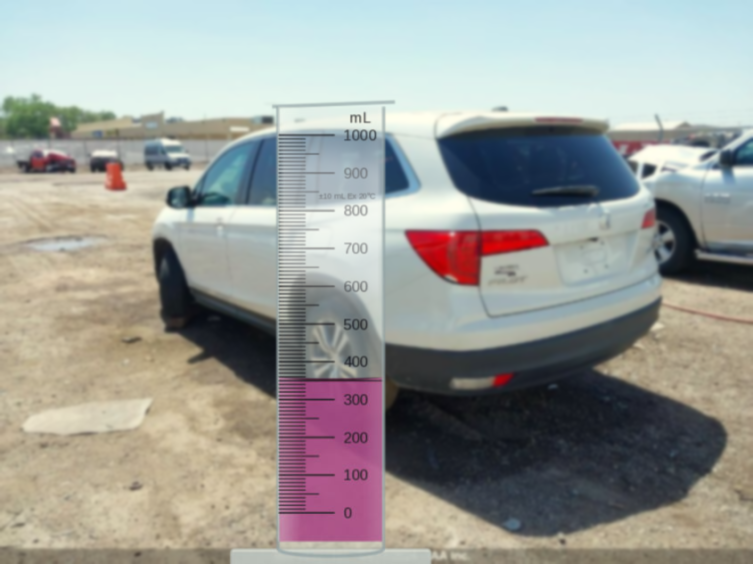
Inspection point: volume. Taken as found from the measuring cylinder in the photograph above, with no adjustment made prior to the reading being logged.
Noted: 350 mL
